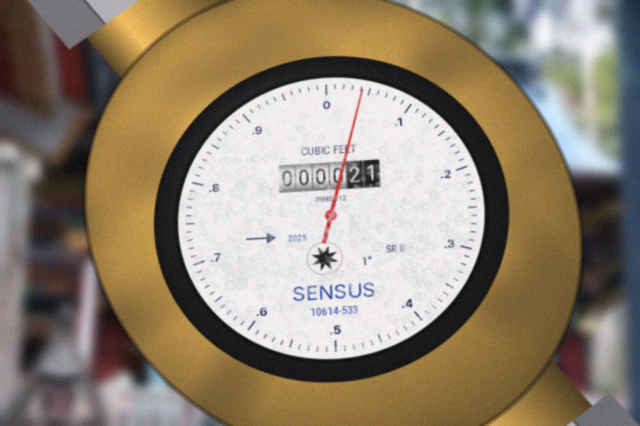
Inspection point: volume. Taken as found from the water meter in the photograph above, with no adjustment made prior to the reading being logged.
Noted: 21.04 ft³
